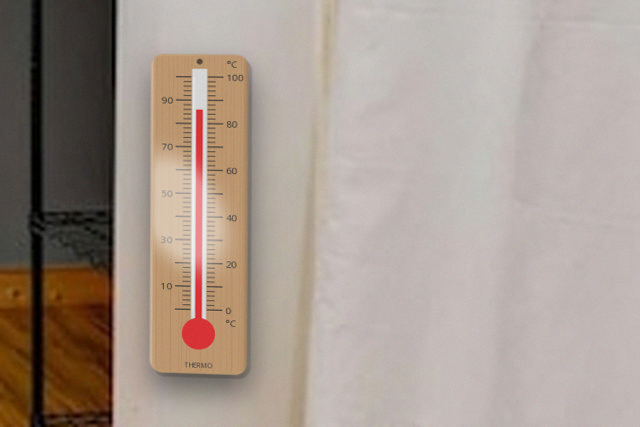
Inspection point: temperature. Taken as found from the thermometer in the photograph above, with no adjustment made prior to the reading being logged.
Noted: 86 °C
